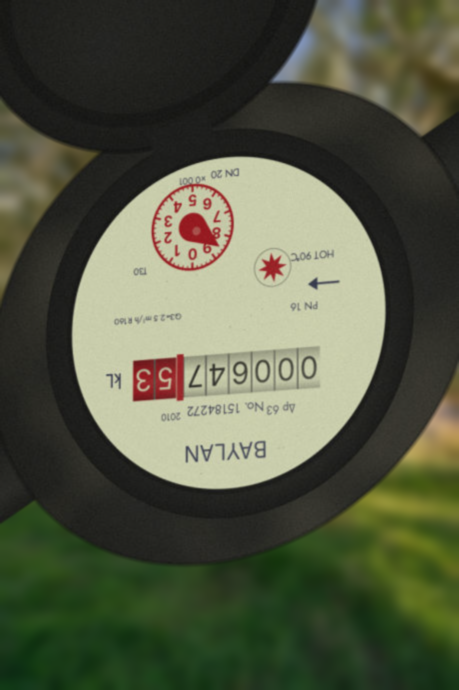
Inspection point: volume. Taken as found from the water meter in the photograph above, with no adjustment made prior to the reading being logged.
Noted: 647.538 kL
